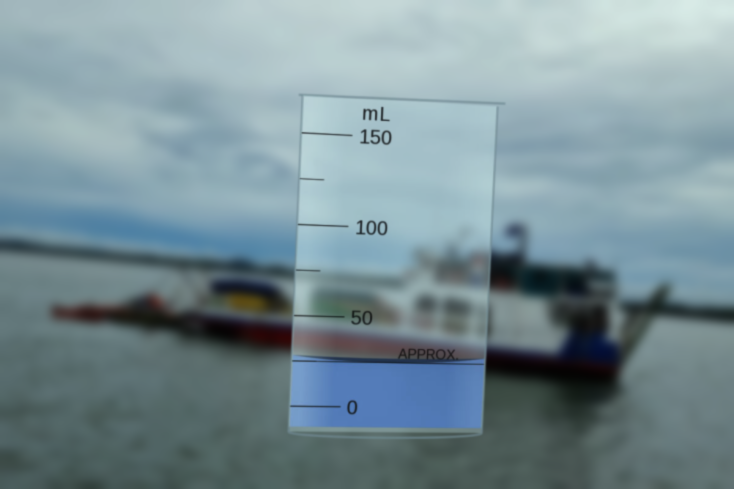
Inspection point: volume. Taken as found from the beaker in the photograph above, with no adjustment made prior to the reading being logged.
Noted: 25 mL
